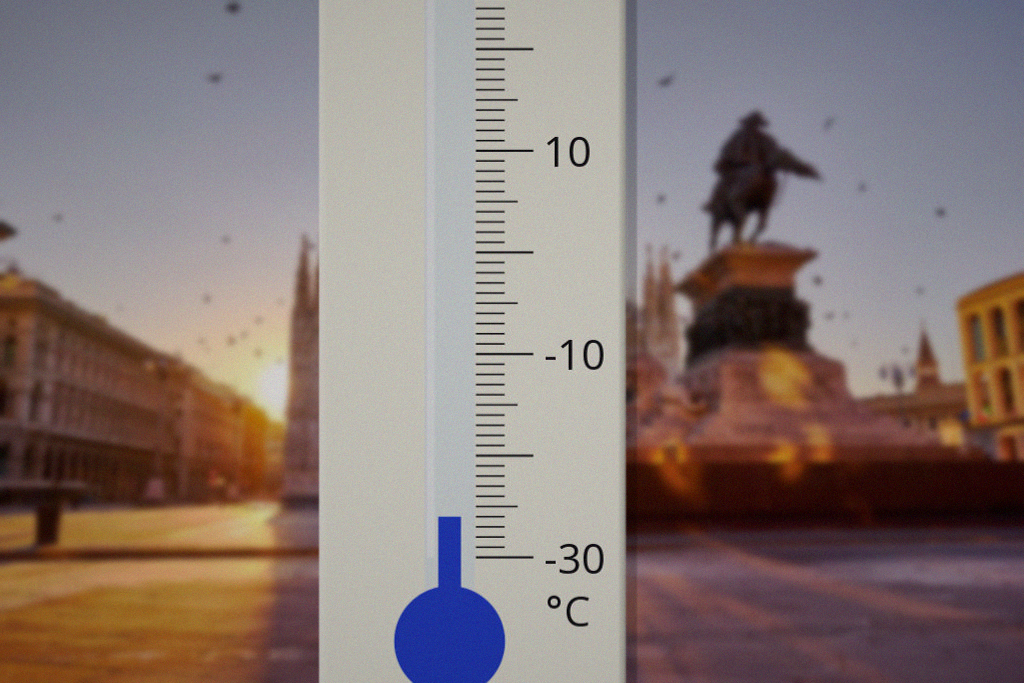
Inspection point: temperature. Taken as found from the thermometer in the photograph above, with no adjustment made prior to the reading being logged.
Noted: -26 °C
